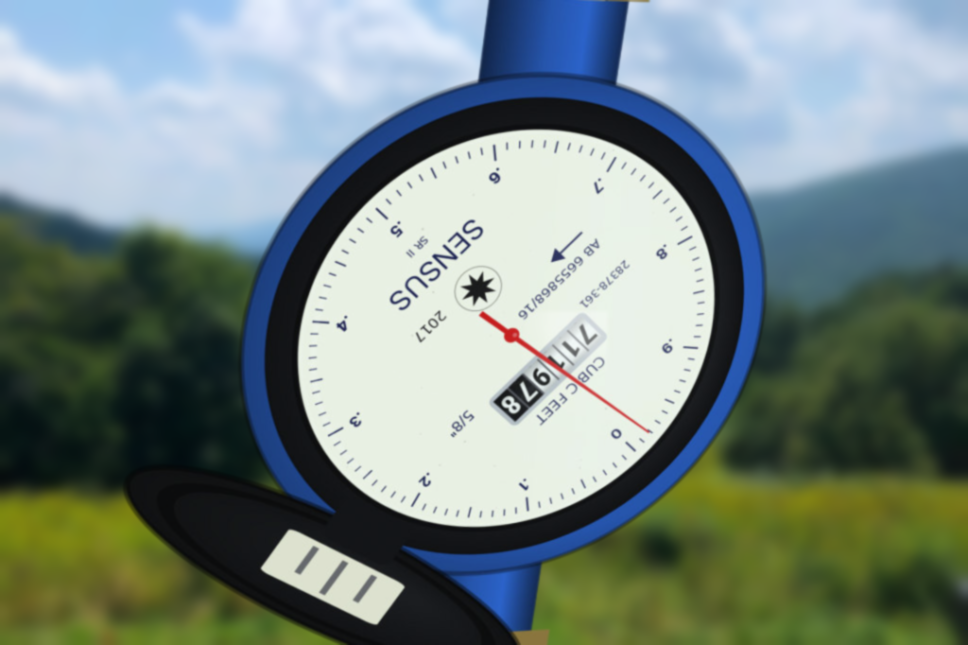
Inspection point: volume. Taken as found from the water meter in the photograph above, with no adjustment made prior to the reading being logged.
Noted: 711977.98 ft³
